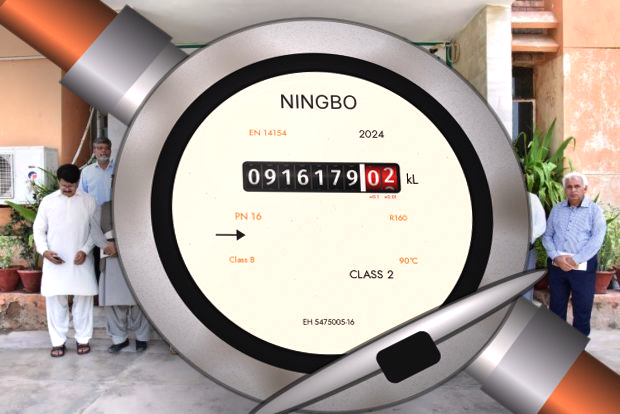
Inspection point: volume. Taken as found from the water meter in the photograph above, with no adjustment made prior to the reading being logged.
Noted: 916179.02 kL
